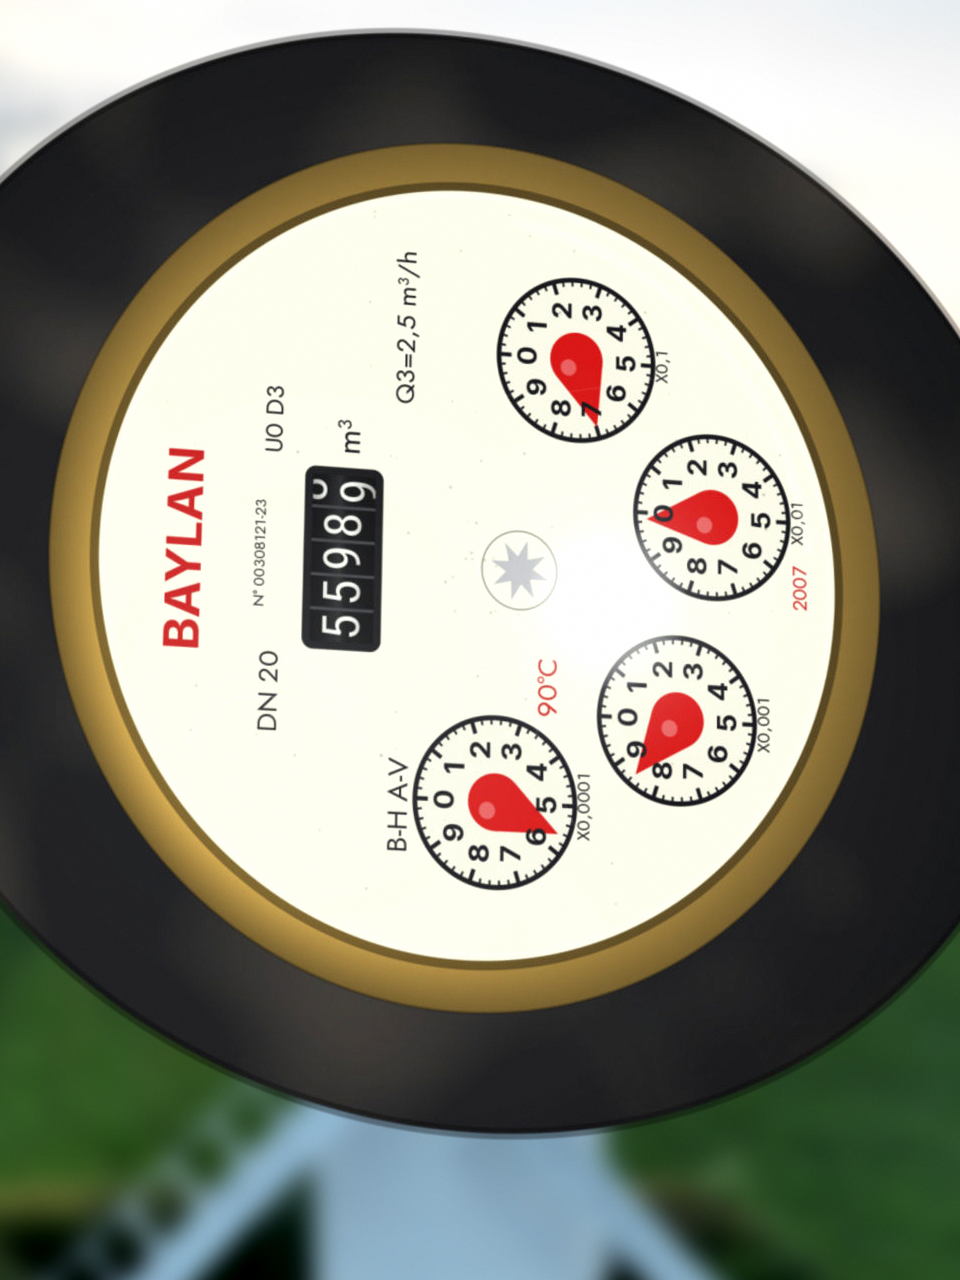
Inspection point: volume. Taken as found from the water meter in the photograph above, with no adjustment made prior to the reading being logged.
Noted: 55988.6985 m³
